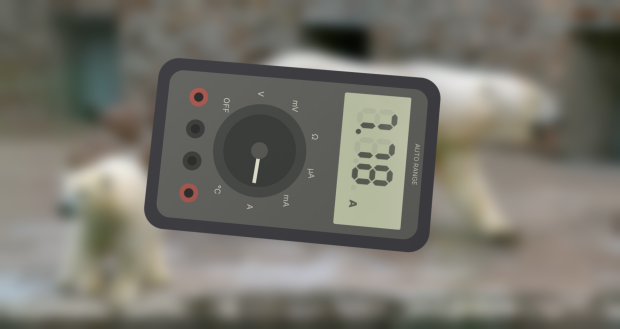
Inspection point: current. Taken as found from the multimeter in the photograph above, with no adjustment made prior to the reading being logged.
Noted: 7.78 A
